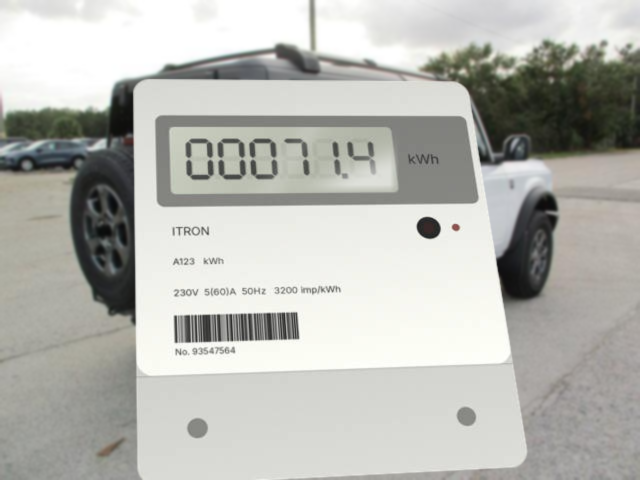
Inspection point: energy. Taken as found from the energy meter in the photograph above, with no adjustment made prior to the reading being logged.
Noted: 71.4 kWh
